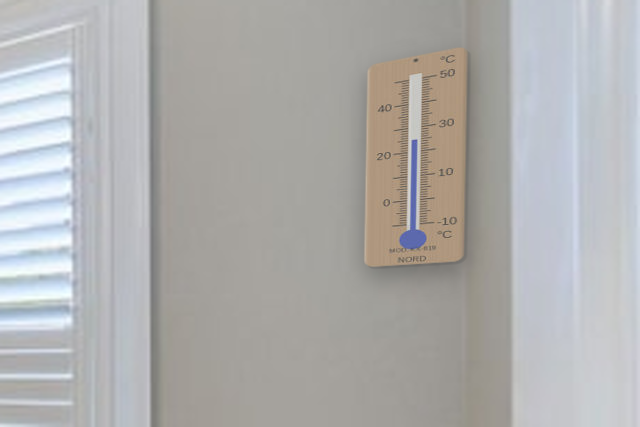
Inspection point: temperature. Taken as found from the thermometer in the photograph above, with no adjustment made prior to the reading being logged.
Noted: 25 °C
